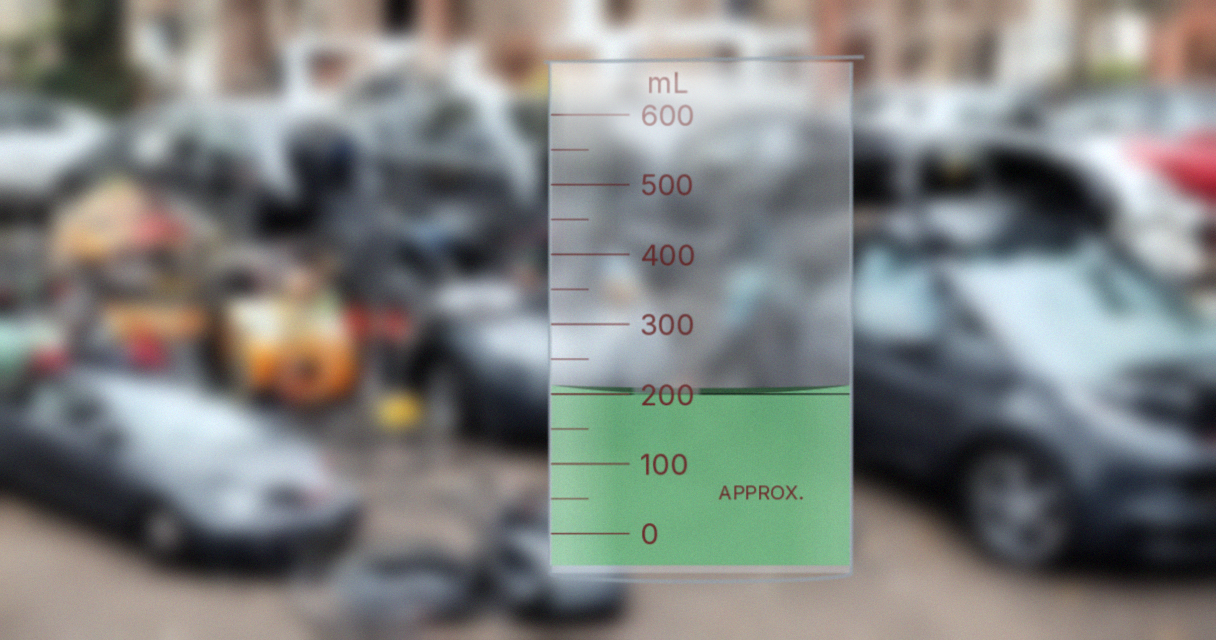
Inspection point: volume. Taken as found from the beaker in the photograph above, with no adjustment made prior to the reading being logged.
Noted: 200 mL
